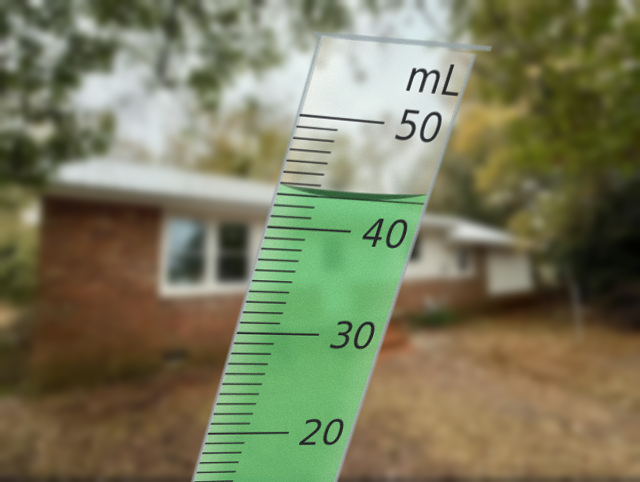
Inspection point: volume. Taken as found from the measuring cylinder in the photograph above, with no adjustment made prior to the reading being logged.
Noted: 43 mL
